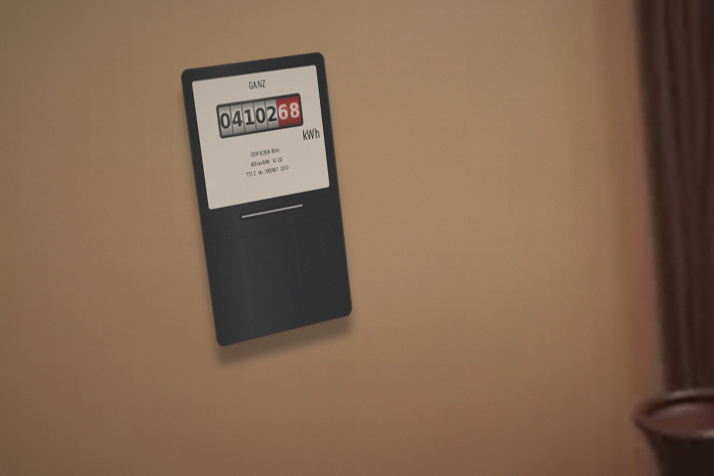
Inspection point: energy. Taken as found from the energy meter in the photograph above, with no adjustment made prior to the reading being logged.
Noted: 4102.68 kWh
